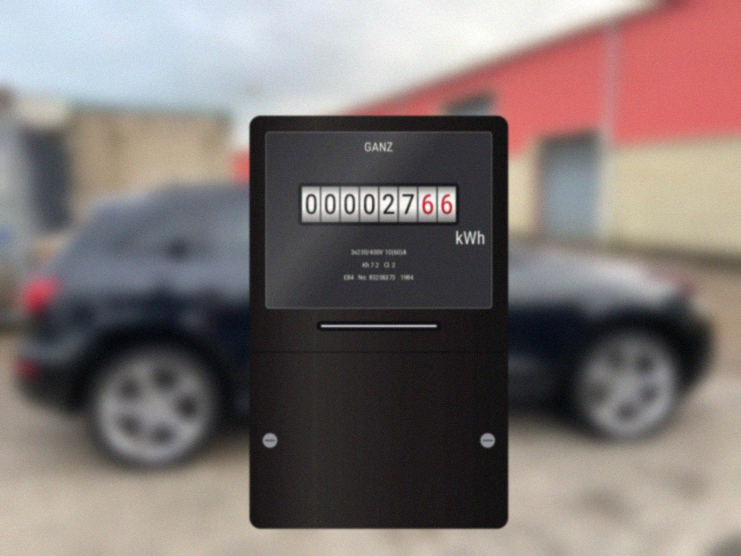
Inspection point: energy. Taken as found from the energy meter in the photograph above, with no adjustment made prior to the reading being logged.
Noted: 27.66 kWh
